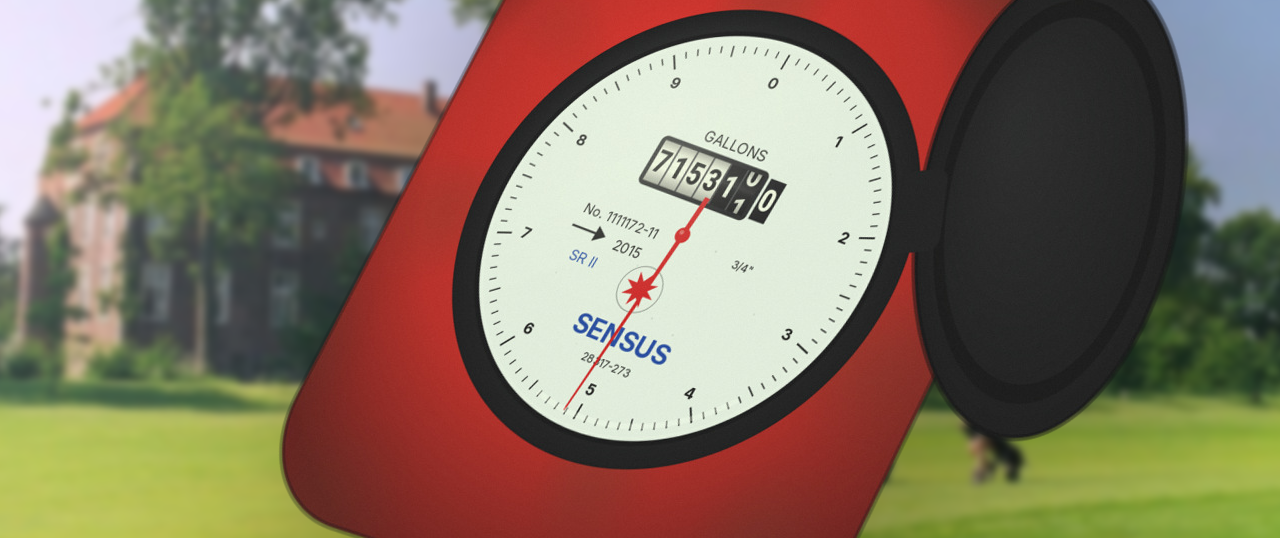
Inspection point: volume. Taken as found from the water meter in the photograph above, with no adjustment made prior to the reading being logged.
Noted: 7153105.1 gal
